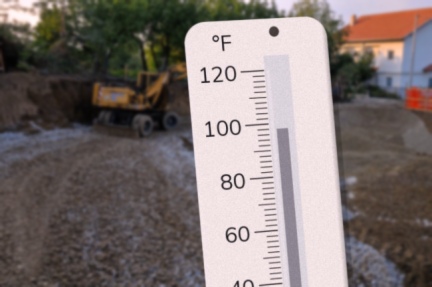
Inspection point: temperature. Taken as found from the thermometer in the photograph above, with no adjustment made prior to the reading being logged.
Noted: 98 °F
